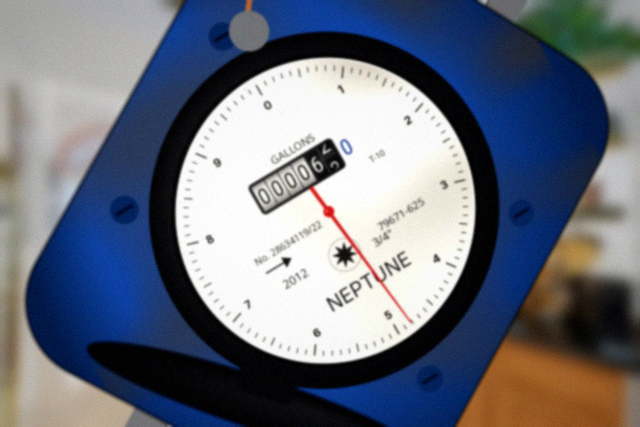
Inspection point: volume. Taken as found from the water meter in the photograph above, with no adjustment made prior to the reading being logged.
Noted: 624.8 gal
